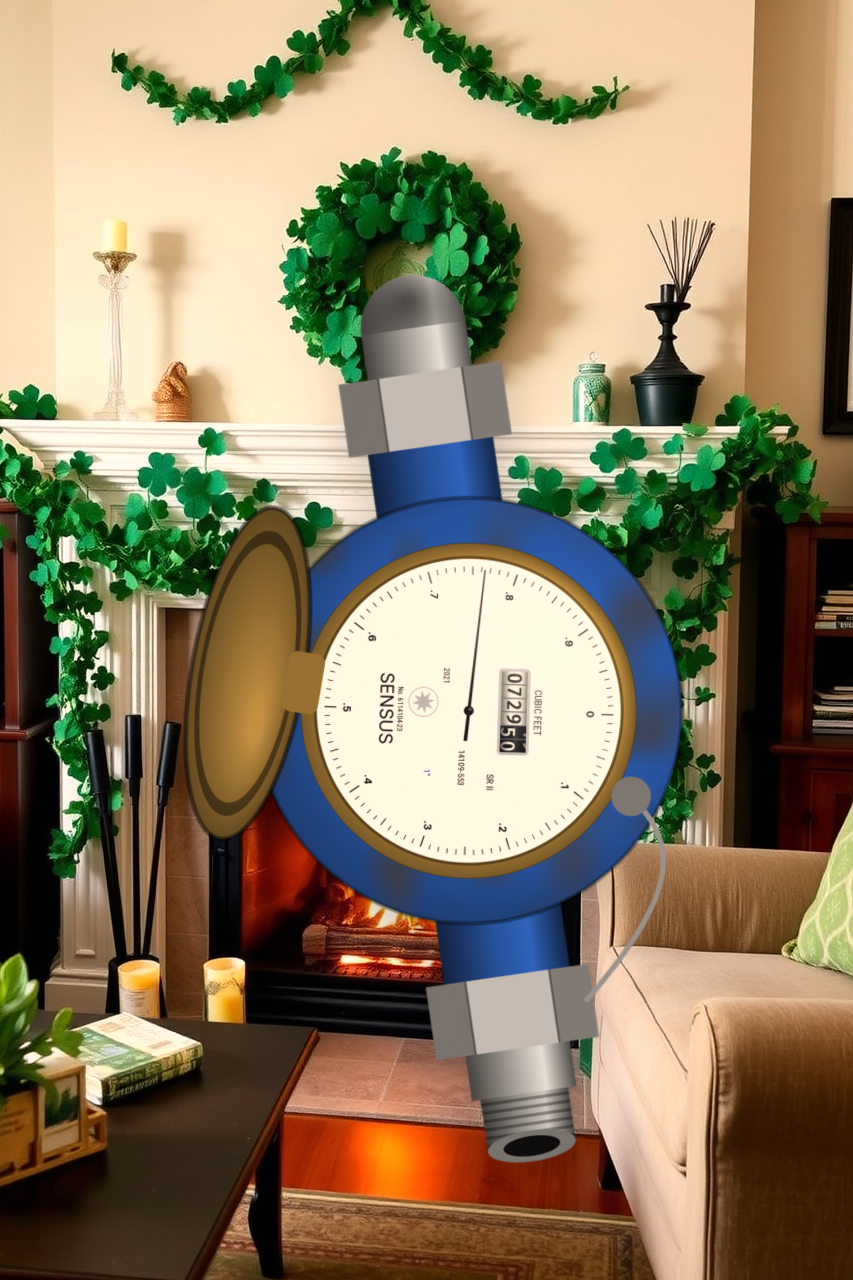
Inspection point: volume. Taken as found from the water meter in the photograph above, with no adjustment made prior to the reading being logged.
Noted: 72949.76 ft³
